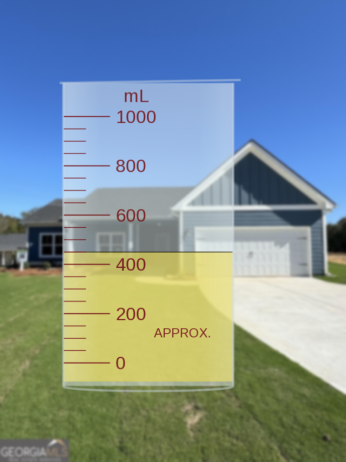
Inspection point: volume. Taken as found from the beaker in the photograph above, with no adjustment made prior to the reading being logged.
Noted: 450 mL
